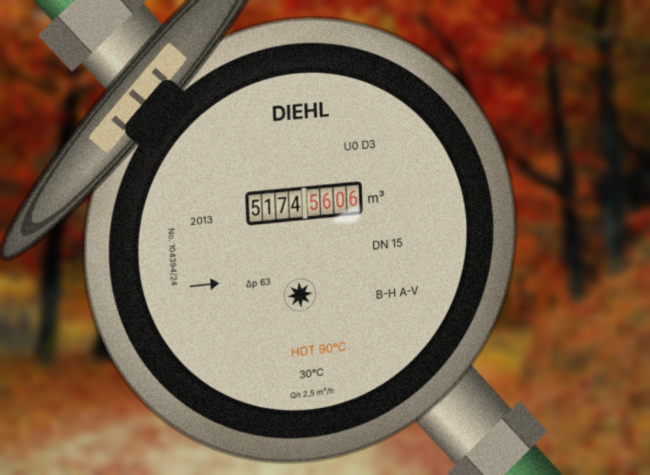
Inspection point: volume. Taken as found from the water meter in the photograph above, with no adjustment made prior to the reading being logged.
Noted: 5174.5606 m³
